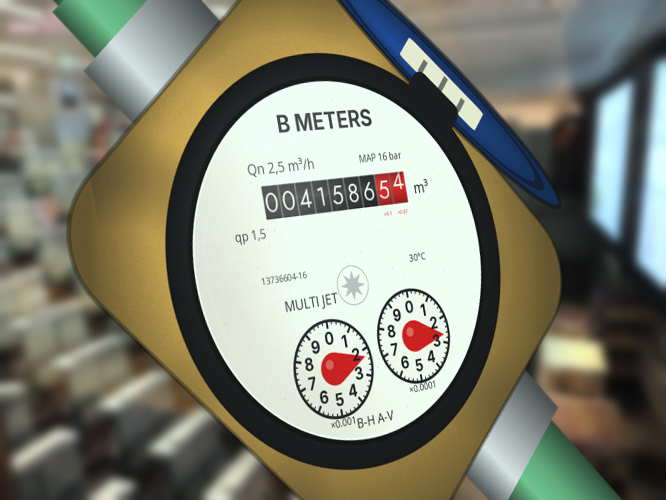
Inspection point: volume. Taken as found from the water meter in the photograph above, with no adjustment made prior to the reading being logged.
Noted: 41586.5422 m³
